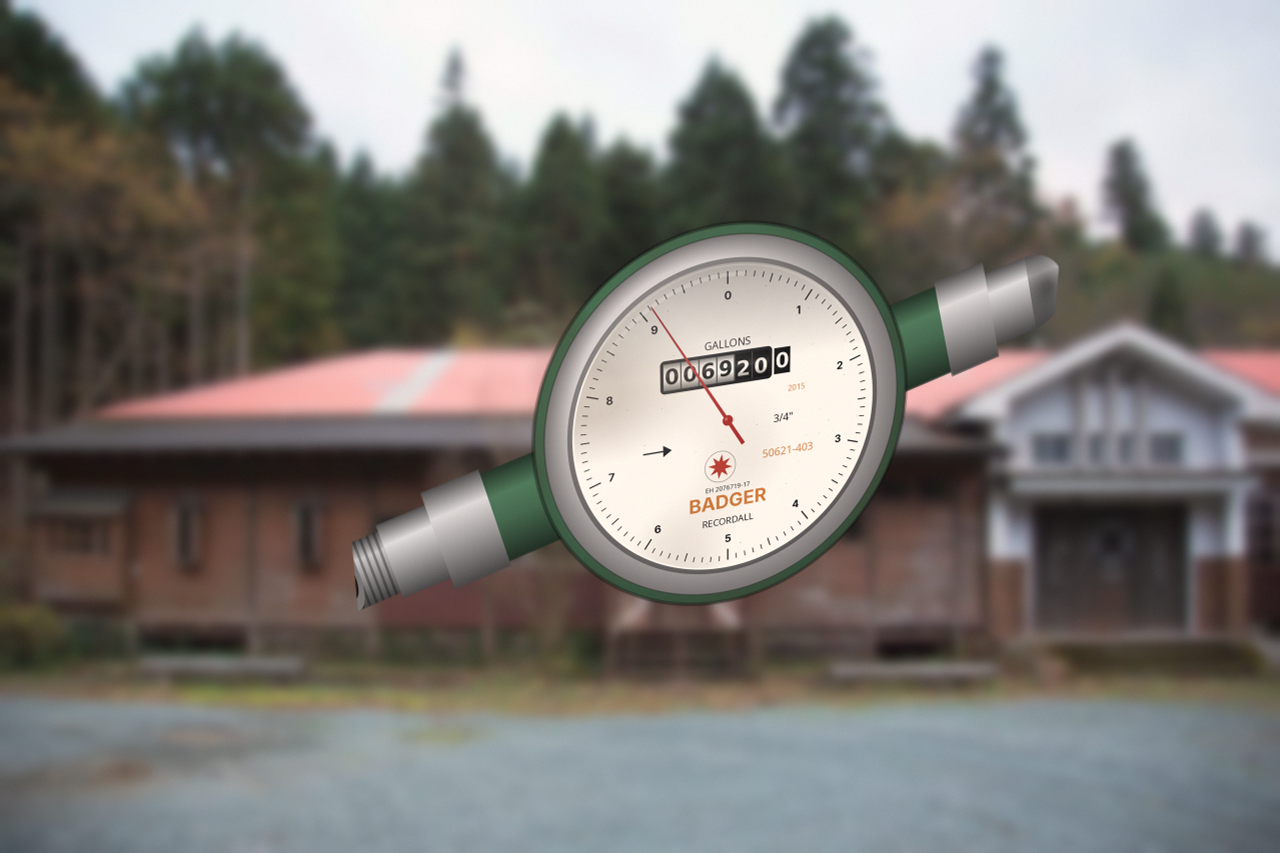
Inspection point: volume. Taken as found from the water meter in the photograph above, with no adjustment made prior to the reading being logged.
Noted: 69199.1 gal
